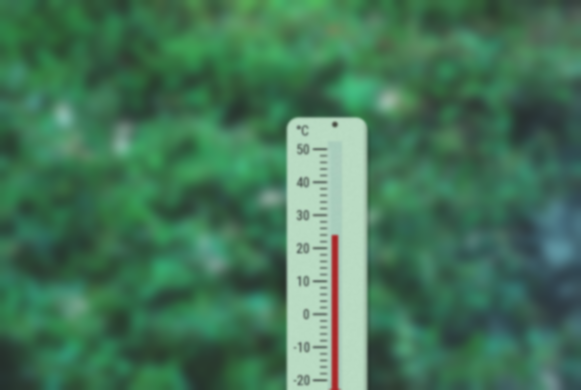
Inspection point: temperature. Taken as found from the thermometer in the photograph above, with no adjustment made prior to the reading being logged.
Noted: 24 °C
